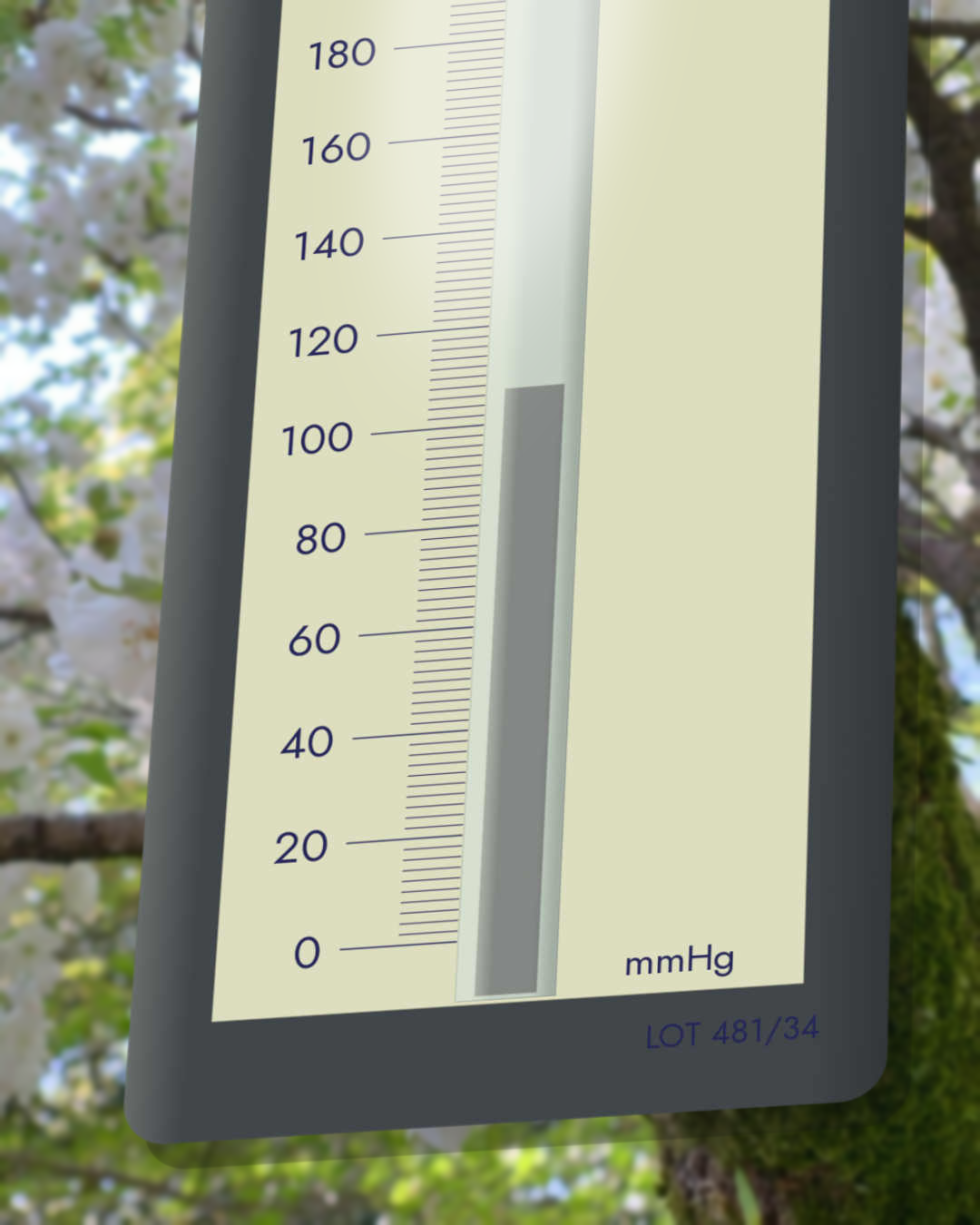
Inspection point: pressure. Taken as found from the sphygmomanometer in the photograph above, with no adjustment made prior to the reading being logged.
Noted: 107 mmHg
